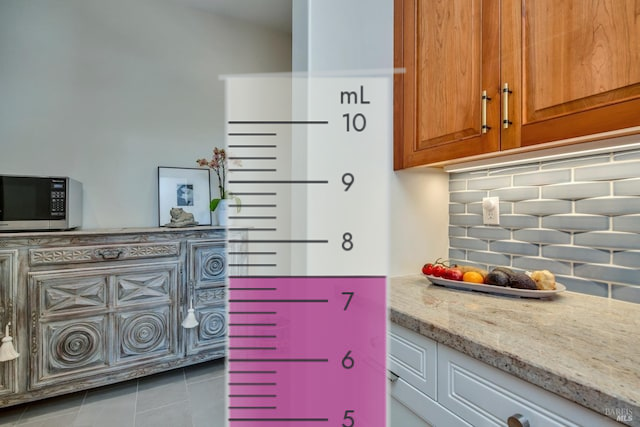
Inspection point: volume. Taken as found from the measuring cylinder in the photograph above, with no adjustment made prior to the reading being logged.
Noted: 7.4 mL
